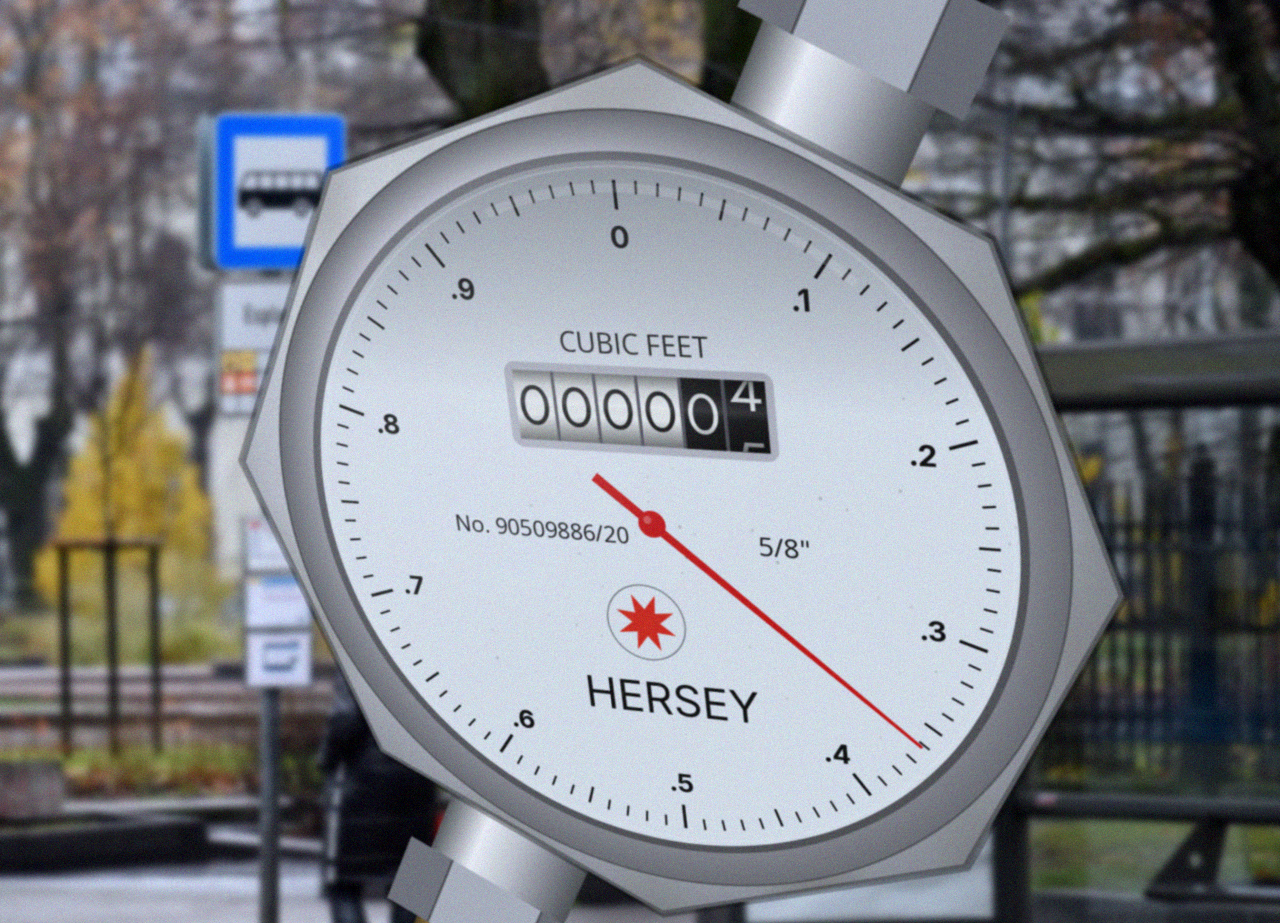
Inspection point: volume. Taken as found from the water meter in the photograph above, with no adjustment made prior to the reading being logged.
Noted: 4.36 ft³
